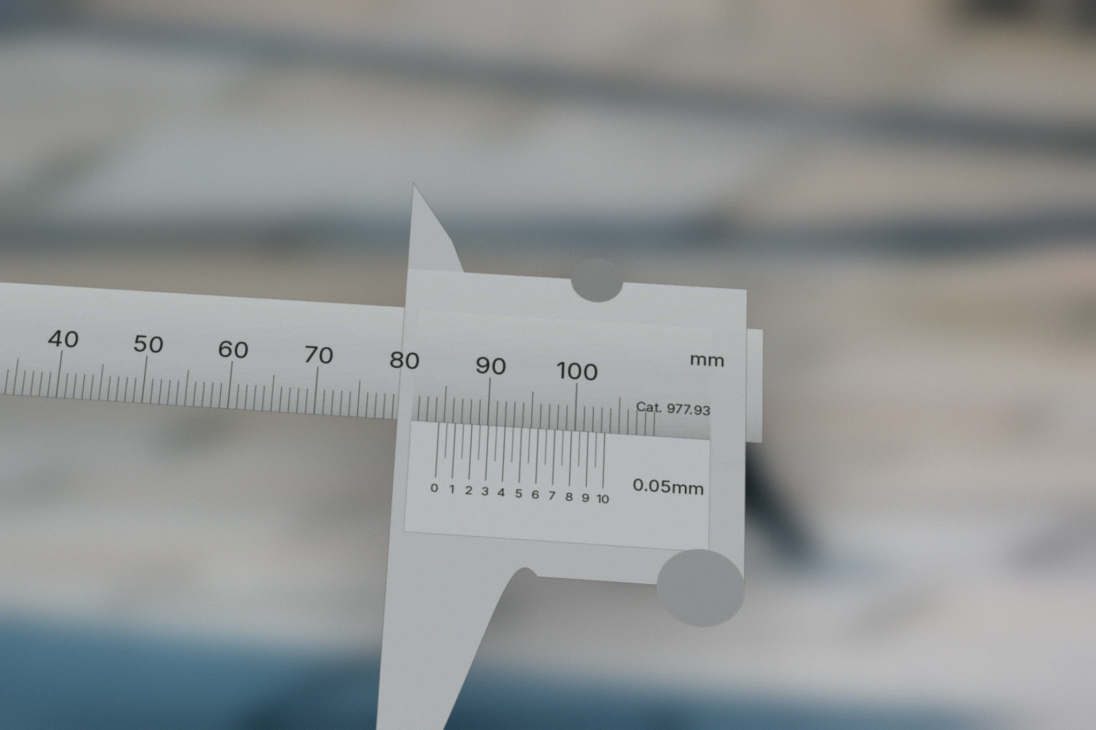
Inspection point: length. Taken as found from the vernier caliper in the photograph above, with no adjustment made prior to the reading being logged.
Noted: 84.4 mm
